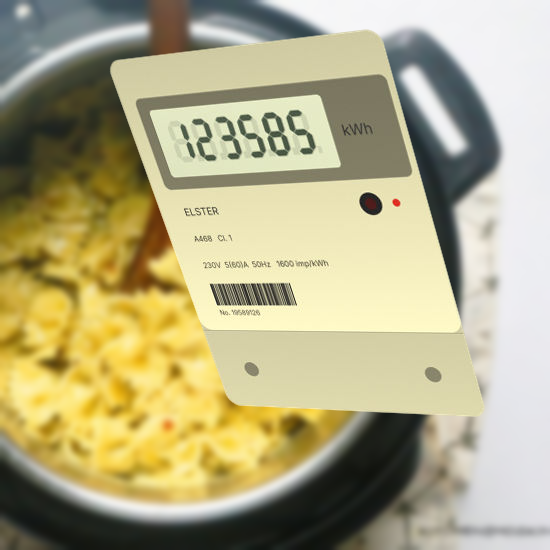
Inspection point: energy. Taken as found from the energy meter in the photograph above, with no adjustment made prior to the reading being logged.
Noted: 123585 kWh
